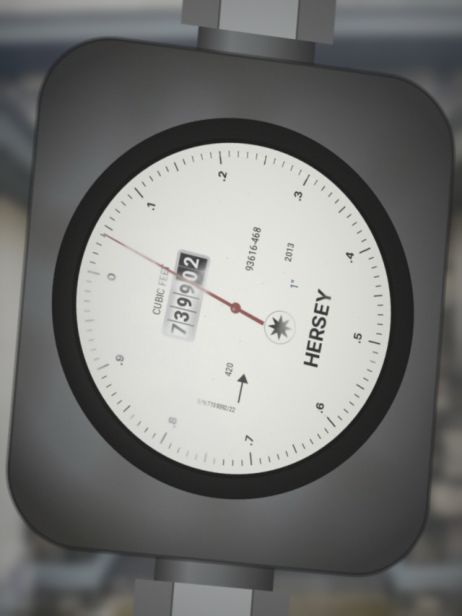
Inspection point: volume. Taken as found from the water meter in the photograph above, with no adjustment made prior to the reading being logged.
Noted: 739902.04 ft³
